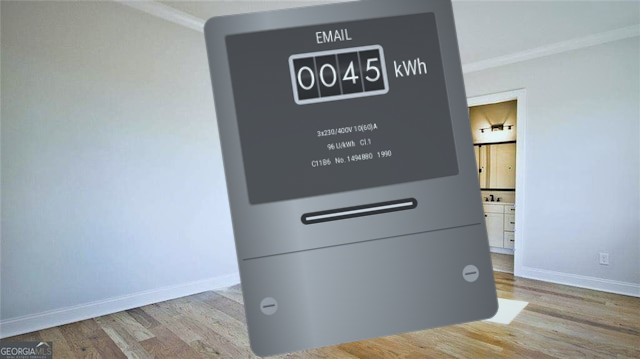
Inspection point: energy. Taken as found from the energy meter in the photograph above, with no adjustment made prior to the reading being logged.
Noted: 45 kWh
